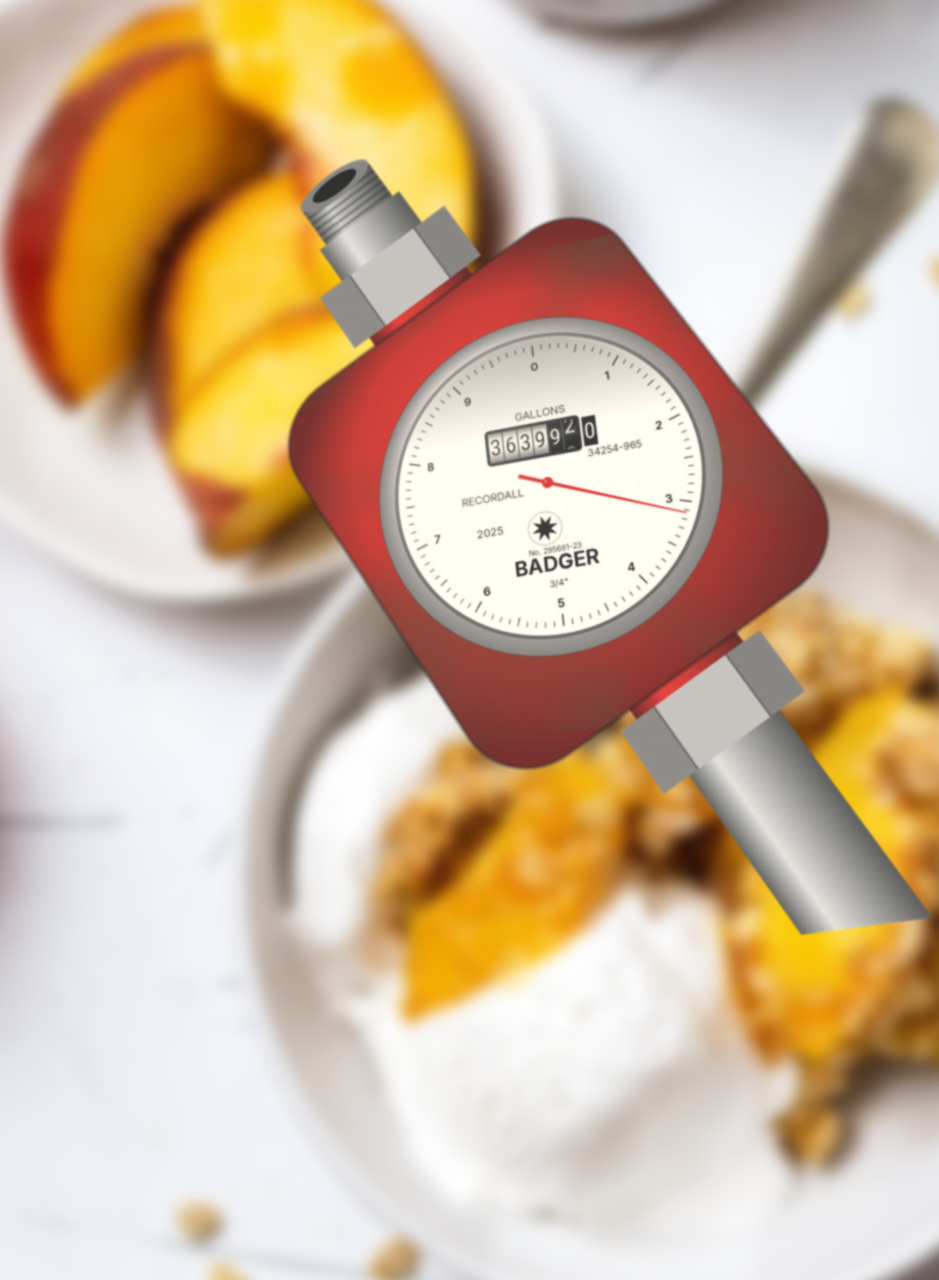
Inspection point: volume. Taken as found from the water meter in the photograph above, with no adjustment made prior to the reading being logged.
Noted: 3639923.1 gal
